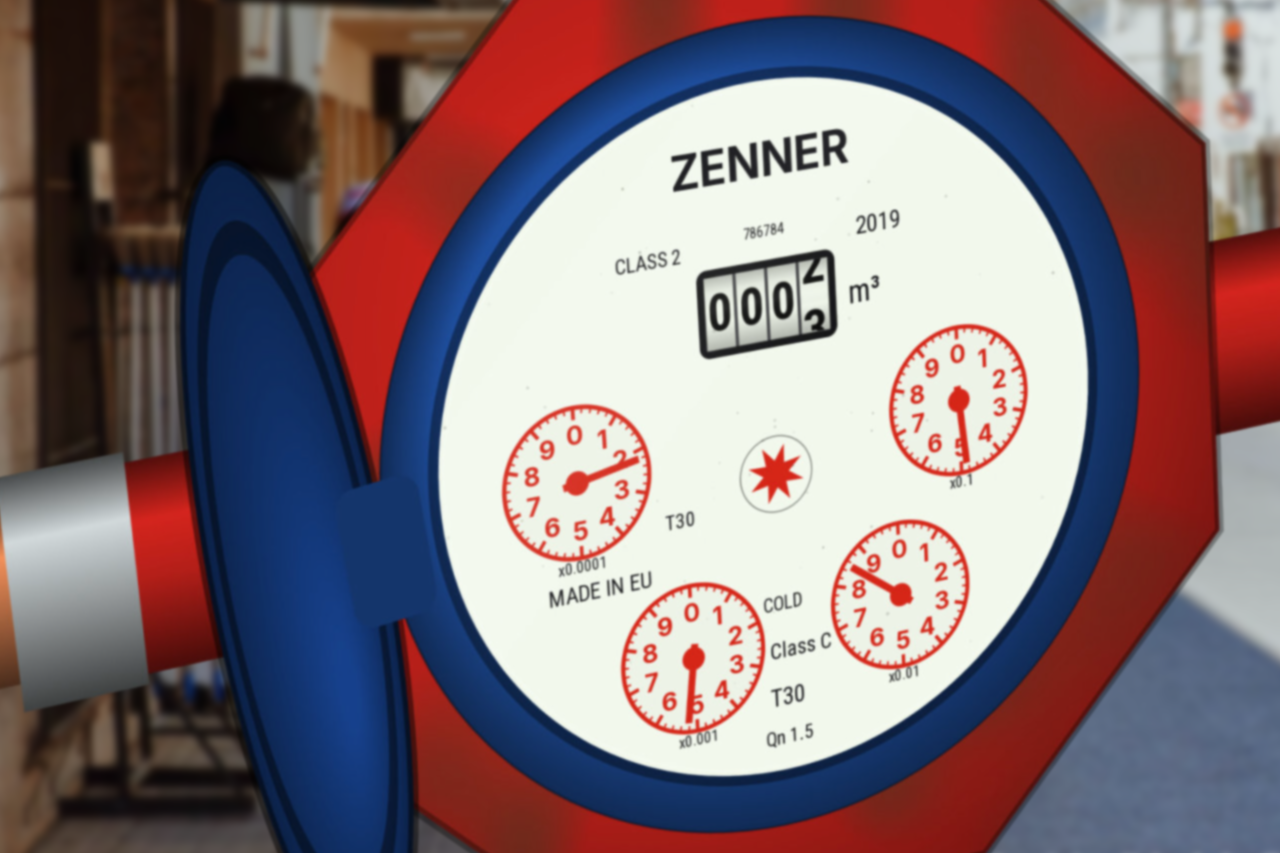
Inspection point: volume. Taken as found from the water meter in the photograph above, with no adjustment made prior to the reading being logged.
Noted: 2.4852 m³
